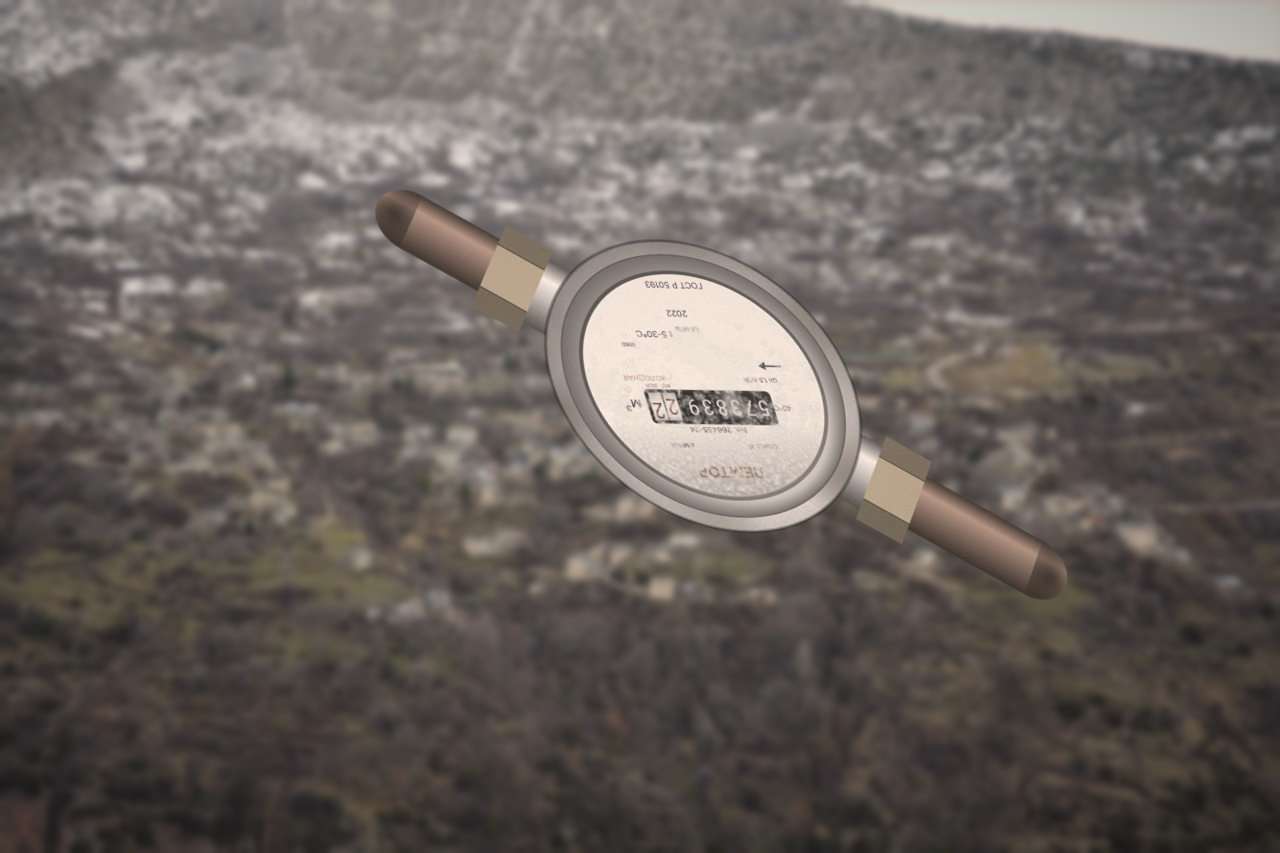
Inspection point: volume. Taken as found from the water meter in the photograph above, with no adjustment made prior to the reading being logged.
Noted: 573839.22 m³
